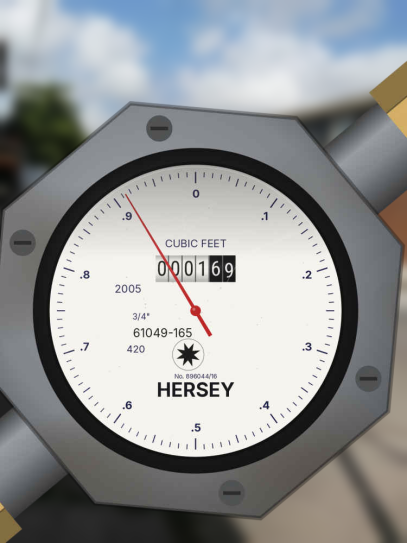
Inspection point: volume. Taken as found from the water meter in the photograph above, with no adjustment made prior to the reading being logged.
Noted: 168.91 ft³
